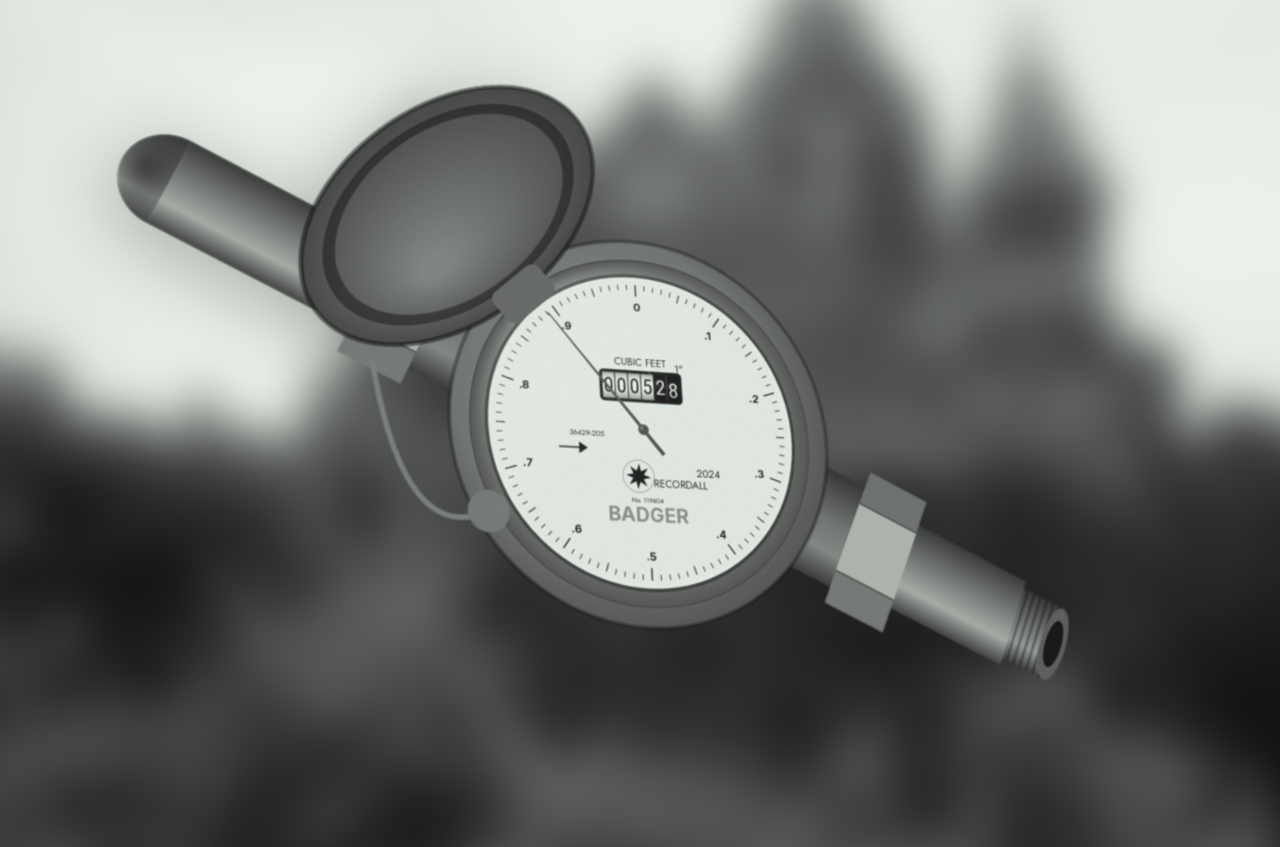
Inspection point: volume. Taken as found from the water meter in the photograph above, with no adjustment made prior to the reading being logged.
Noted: 527.89 ft³
